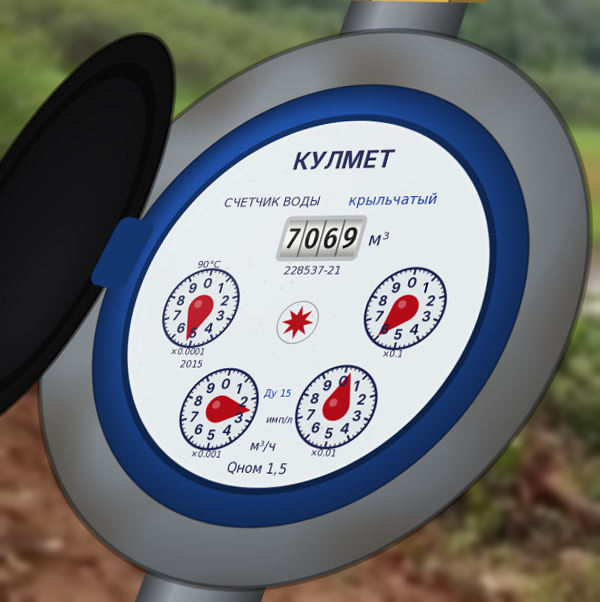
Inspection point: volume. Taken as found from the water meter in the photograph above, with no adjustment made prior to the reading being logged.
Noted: 7069.6025 m³
